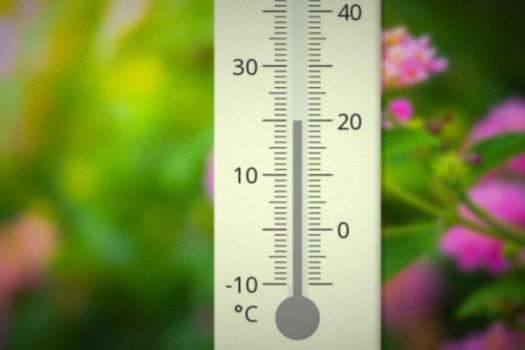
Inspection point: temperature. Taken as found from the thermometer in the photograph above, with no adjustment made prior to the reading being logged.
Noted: 20 °C
